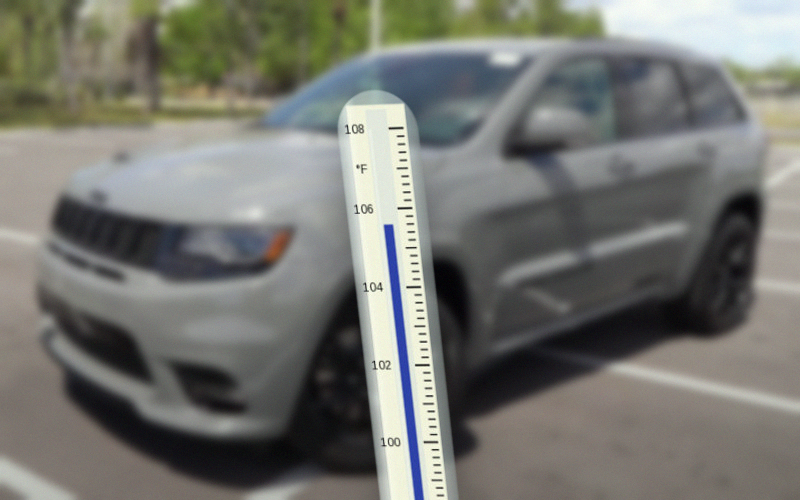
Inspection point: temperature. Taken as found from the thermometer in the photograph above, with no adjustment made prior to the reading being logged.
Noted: 105.6 °F
